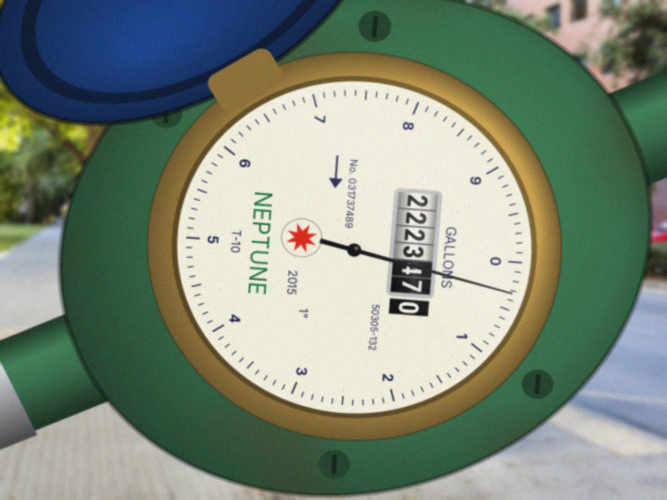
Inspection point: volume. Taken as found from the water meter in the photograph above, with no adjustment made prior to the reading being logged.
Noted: 2223470.3 gal
